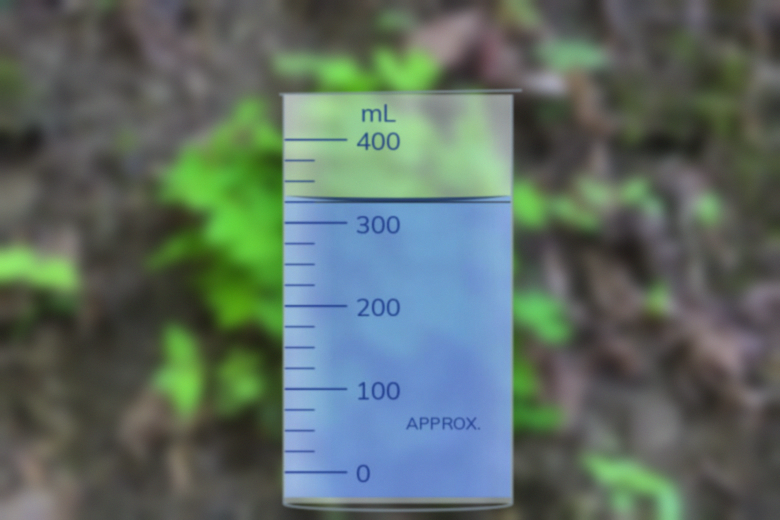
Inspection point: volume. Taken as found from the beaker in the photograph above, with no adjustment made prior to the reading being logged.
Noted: 325 mL
